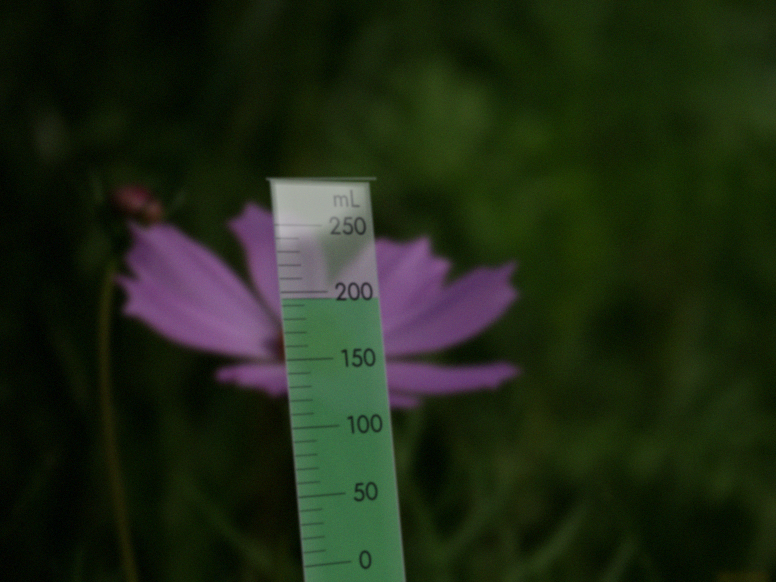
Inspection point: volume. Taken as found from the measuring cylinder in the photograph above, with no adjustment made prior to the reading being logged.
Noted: 195 mL
